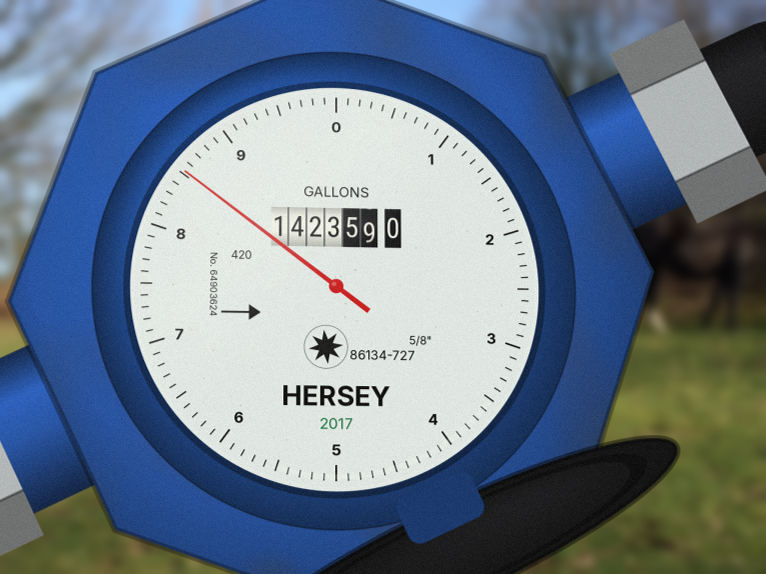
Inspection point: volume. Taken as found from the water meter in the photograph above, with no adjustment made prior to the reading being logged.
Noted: 1423588.5 gal
